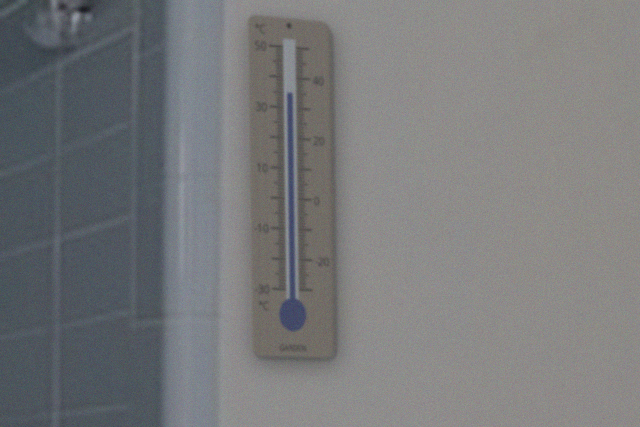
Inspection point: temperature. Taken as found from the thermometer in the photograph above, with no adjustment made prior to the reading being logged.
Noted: 35 °C
